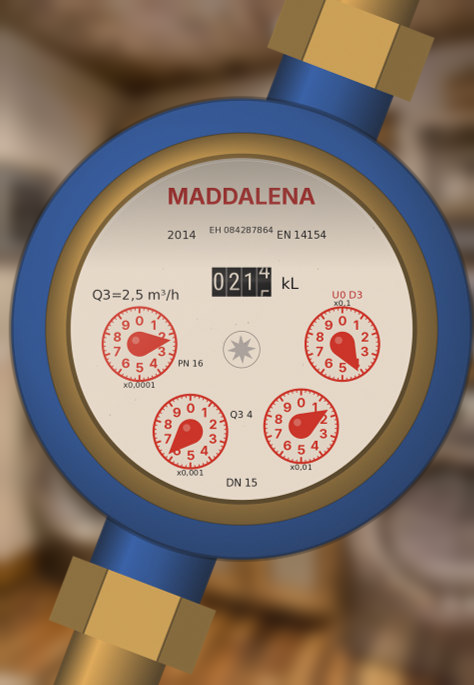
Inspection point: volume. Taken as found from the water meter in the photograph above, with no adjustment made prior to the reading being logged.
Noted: 214.4162 kL
